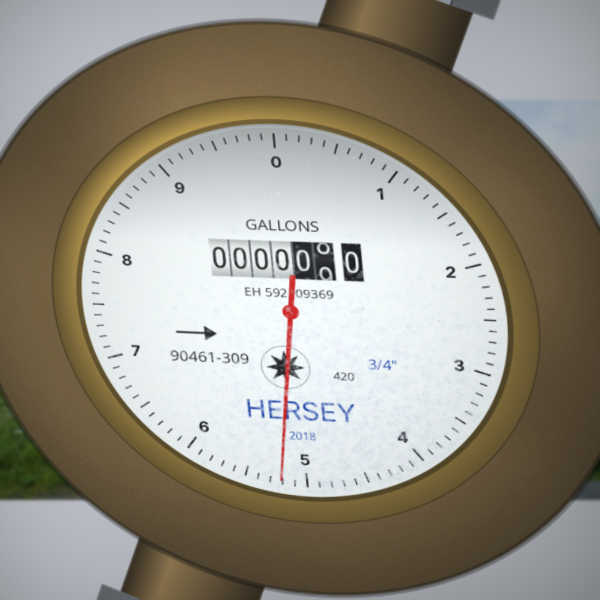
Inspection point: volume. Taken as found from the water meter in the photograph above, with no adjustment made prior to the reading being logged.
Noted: 85.2 gal
